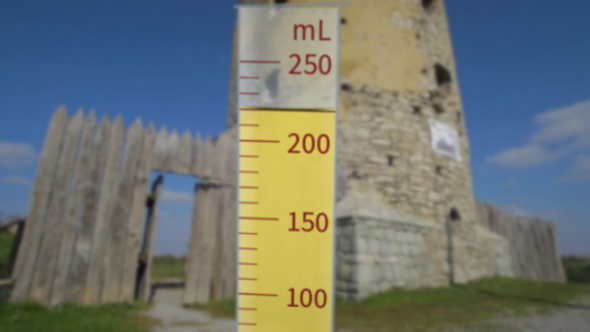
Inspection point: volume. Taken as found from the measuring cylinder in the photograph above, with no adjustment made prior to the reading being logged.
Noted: 220 mL
